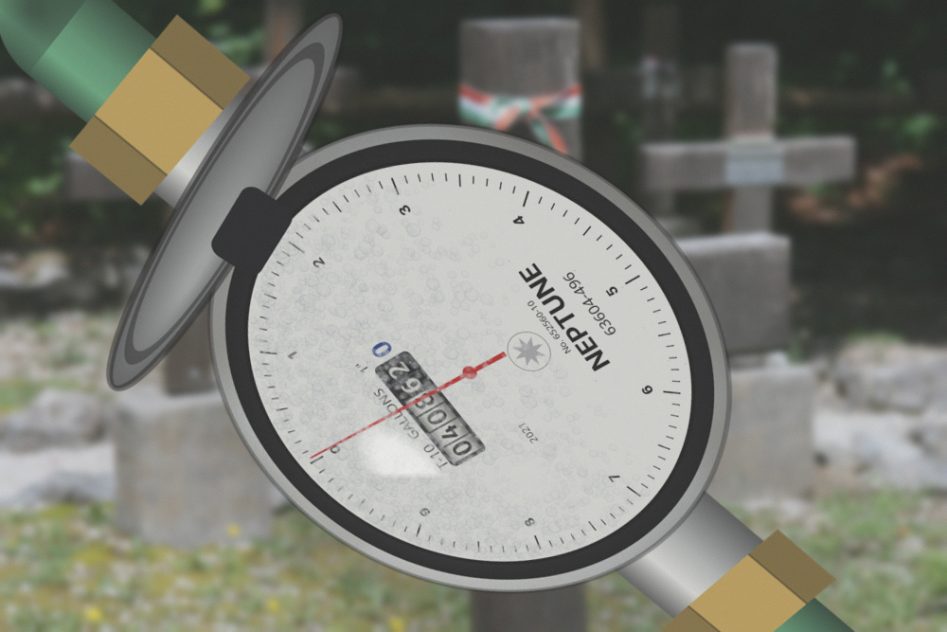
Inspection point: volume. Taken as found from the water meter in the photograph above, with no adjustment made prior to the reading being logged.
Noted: 408620.0 gal
